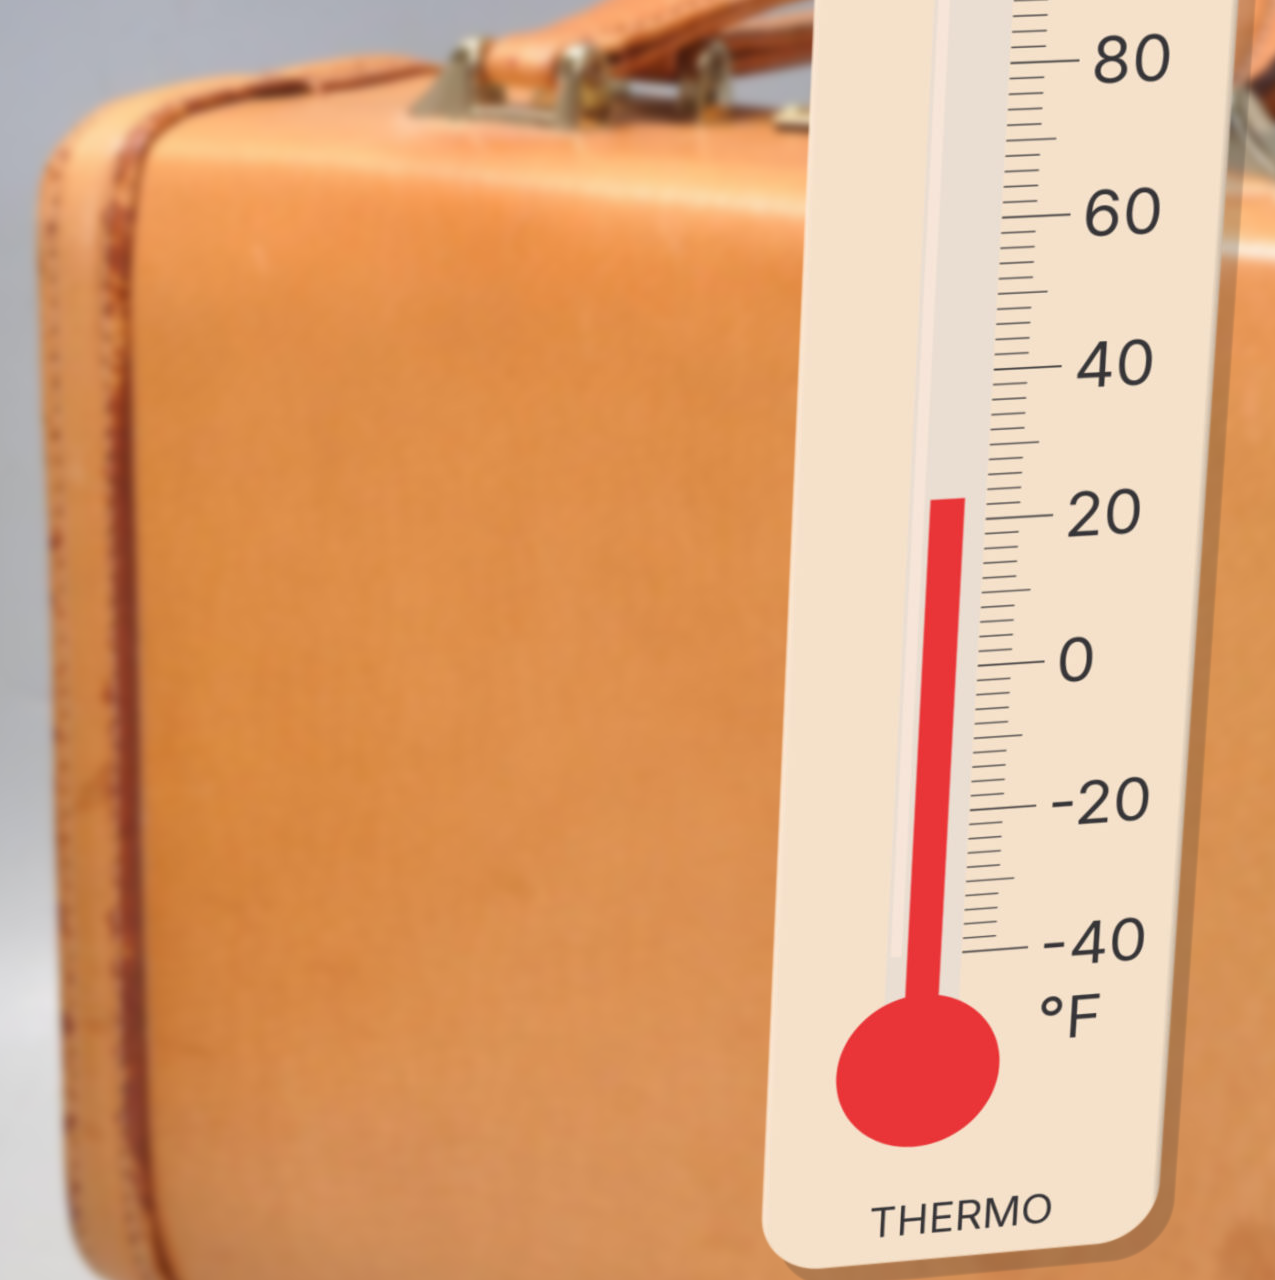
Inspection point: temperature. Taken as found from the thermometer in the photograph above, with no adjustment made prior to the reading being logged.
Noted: 23 °F
